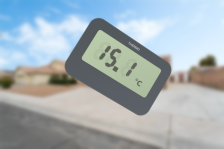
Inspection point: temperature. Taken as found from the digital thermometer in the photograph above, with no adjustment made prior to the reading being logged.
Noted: 15.1 °C
